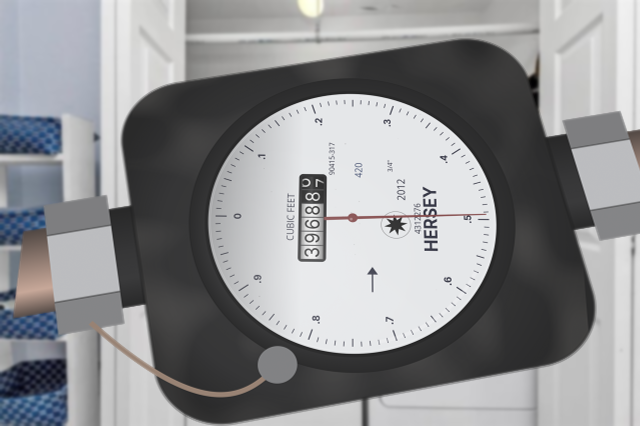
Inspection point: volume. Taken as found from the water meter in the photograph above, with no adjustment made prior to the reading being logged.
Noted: 396886.49 ft³
